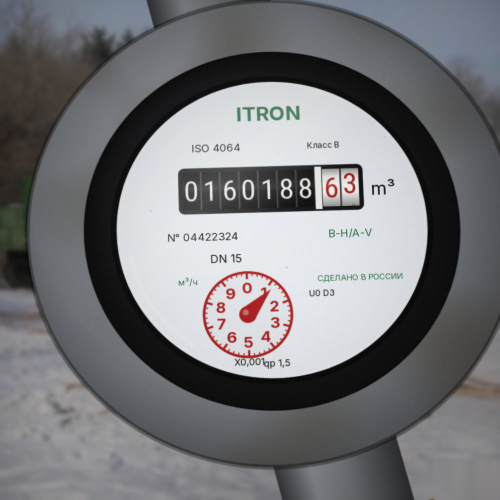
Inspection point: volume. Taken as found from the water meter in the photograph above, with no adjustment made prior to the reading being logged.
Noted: 160188.631 m³
